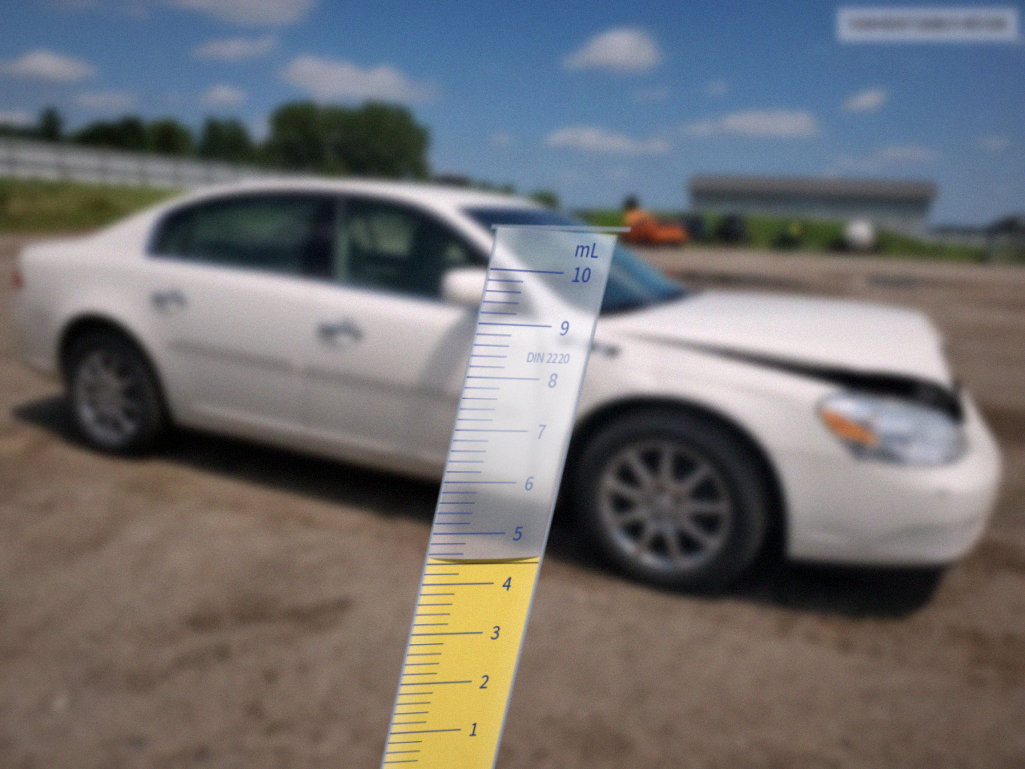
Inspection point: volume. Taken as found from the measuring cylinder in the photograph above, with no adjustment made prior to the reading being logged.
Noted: 4.4 mL
